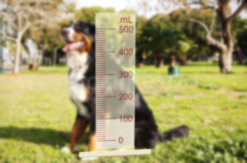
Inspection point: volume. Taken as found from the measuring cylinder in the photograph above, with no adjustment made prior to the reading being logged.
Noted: 100 mL
